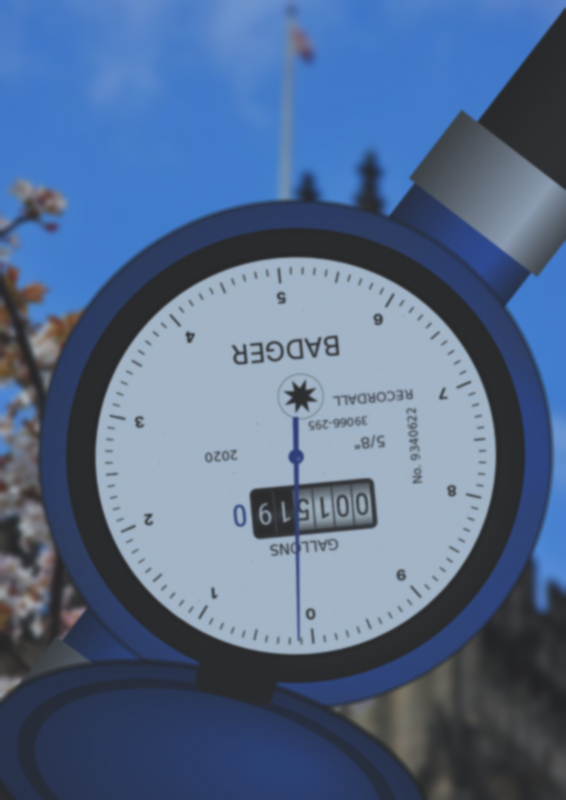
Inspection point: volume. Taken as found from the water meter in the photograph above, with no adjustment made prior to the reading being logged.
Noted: 15190.1 gal
